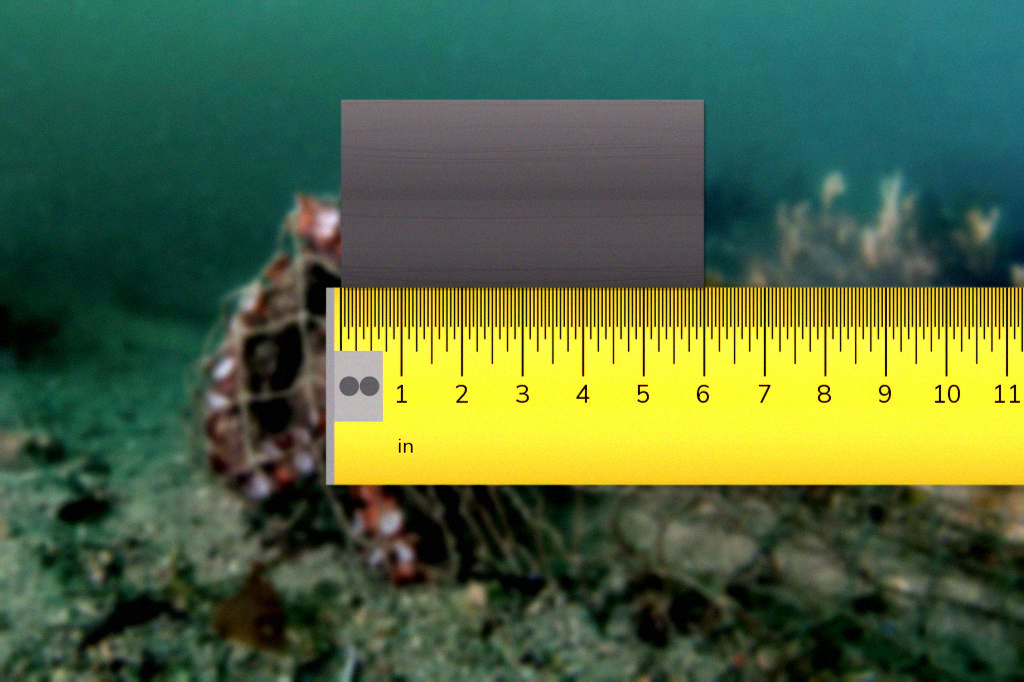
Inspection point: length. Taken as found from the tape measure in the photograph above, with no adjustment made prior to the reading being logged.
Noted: 6 in
